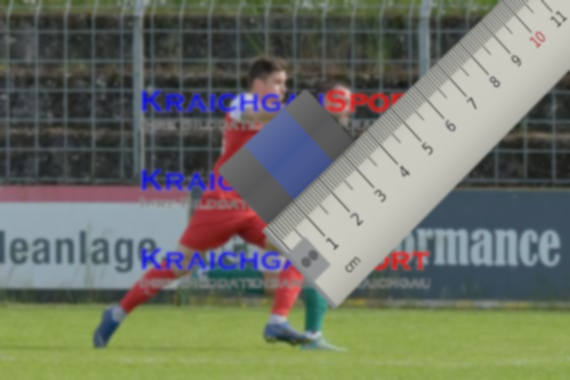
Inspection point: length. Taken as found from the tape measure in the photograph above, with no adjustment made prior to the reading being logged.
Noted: 3.5 cm
